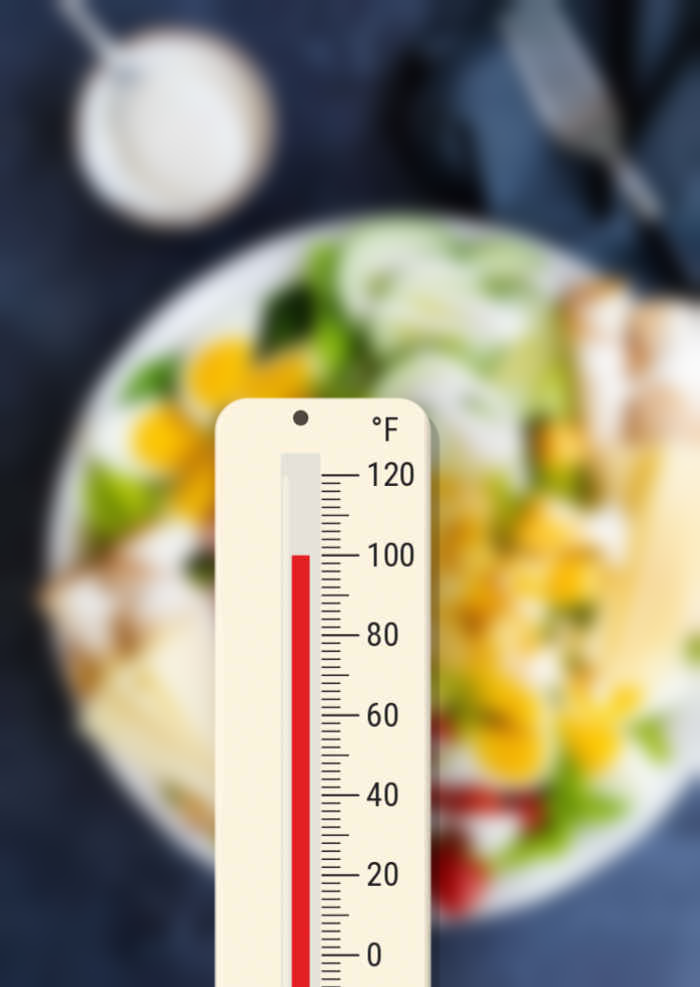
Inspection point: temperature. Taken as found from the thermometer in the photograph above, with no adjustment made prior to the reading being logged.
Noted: 100 °F
